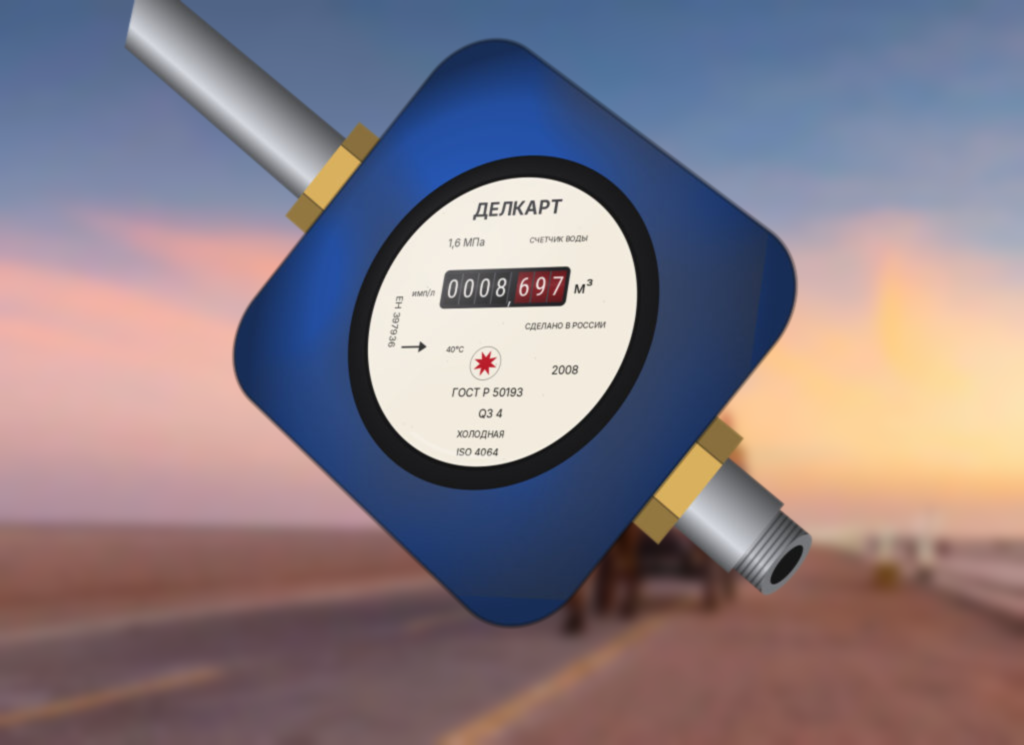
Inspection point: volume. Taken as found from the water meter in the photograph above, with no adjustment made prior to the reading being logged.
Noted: 8.697 m³
